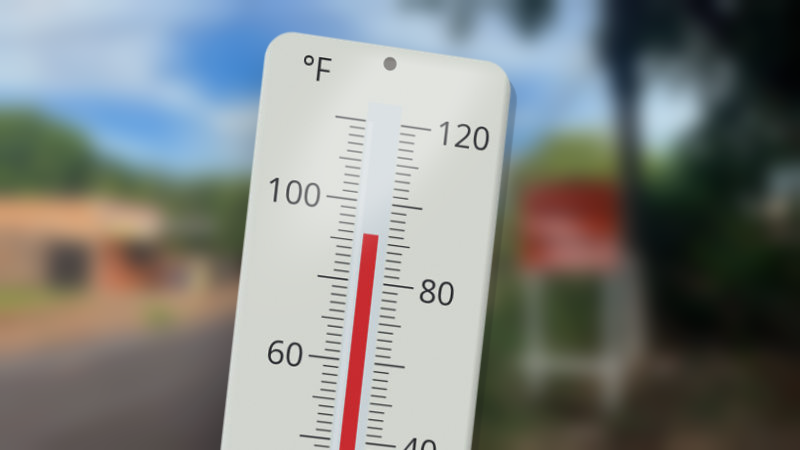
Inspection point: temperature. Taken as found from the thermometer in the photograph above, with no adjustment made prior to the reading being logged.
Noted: 92 °F
